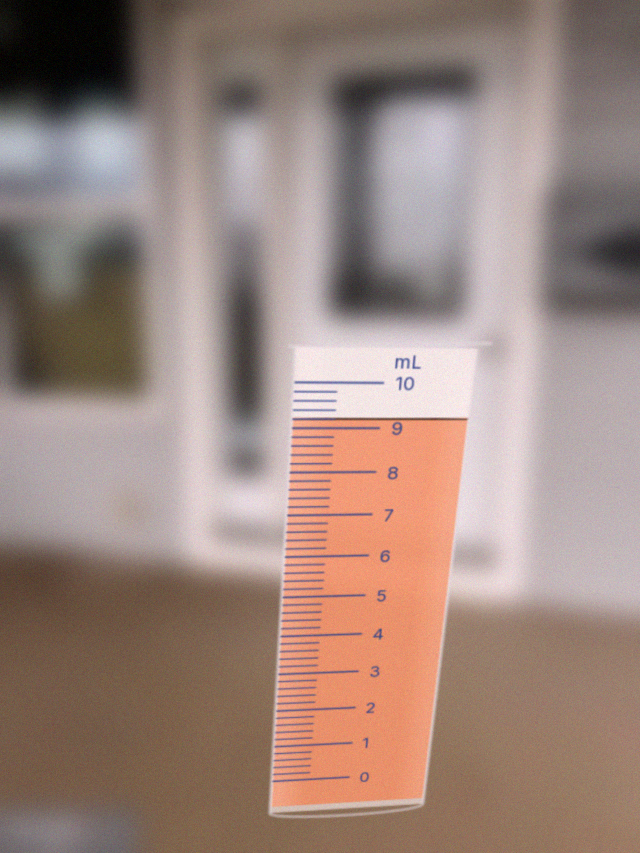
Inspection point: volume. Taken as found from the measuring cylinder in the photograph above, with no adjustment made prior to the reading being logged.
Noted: 9.2 mL
